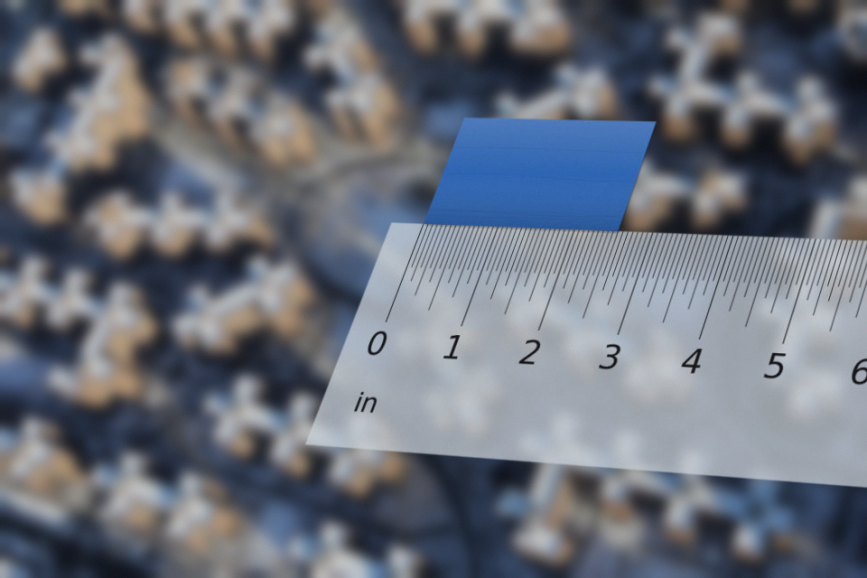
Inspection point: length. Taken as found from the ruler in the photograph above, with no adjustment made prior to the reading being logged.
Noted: 2.5625 in
